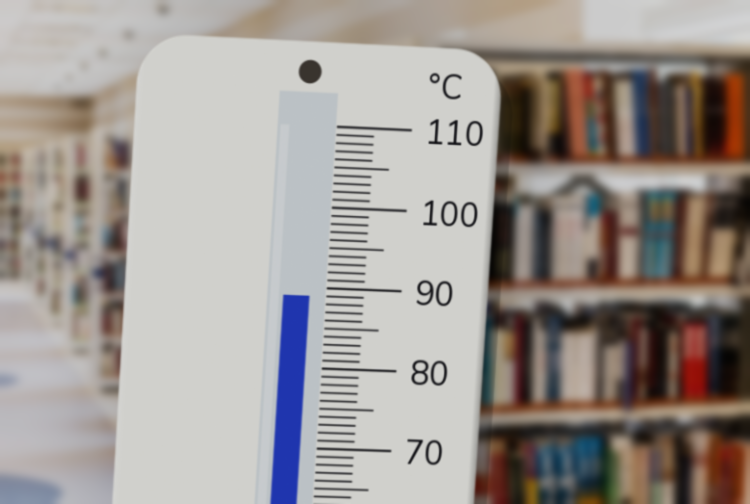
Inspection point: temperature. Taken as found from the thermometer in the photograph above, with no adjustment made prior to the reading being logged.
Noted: 89 °C
